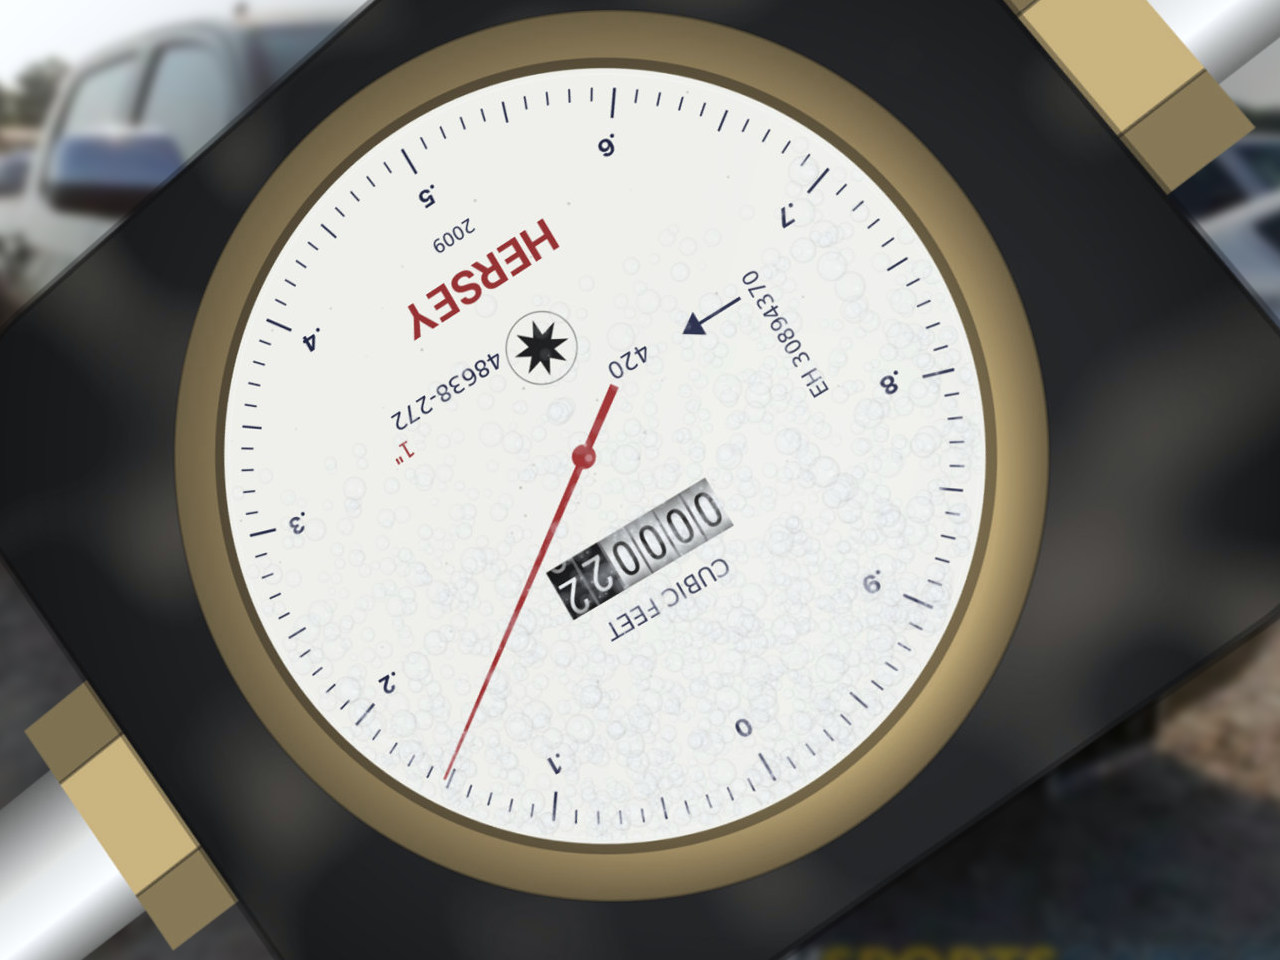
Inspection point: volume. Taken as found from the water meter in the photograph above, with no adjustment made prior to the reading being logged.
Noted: 22.15 ft³
